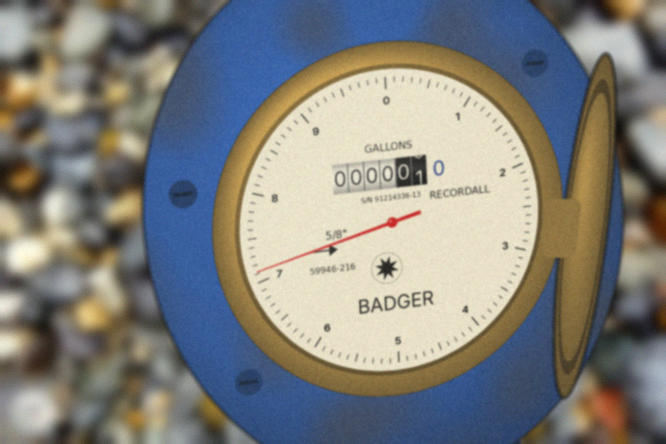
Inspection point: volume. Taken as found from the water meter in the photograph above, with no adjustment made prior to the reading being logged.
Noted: 7.1 gal
